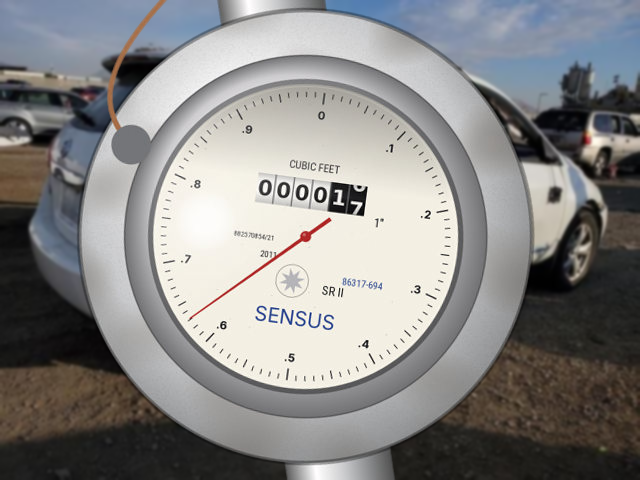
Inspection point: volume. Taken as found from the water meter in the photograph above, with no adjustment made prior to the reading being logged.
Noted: 16.63 ft³
